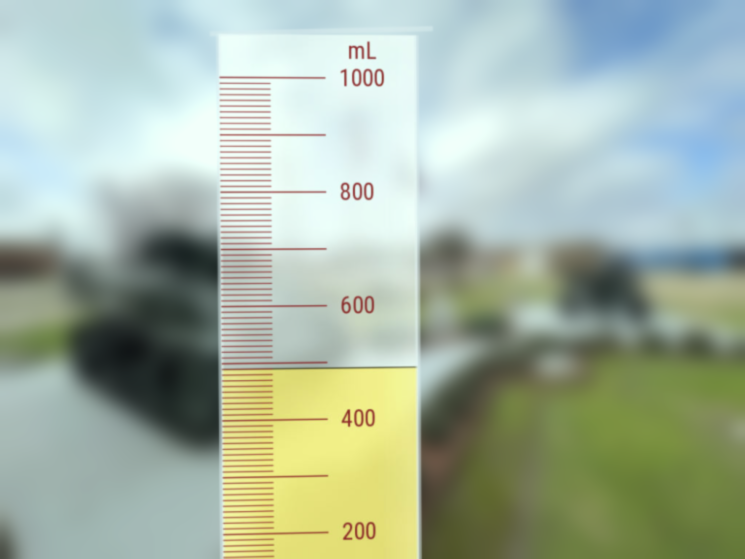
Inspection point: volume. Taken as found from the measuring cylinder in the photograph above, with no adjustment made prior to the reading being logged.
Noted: 490 mL
